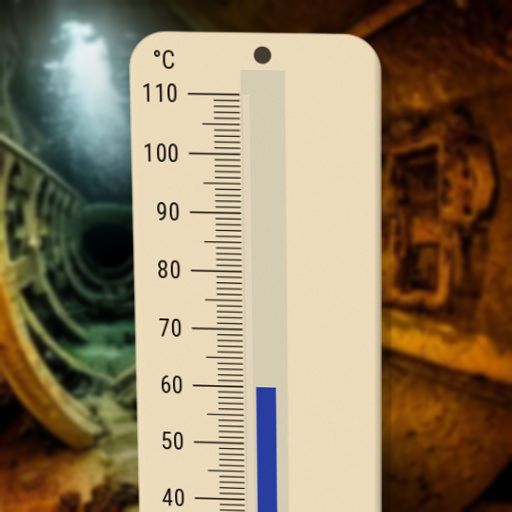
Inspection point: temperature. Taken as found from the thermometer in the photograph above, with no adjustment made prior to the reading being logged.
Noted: 60 °C
